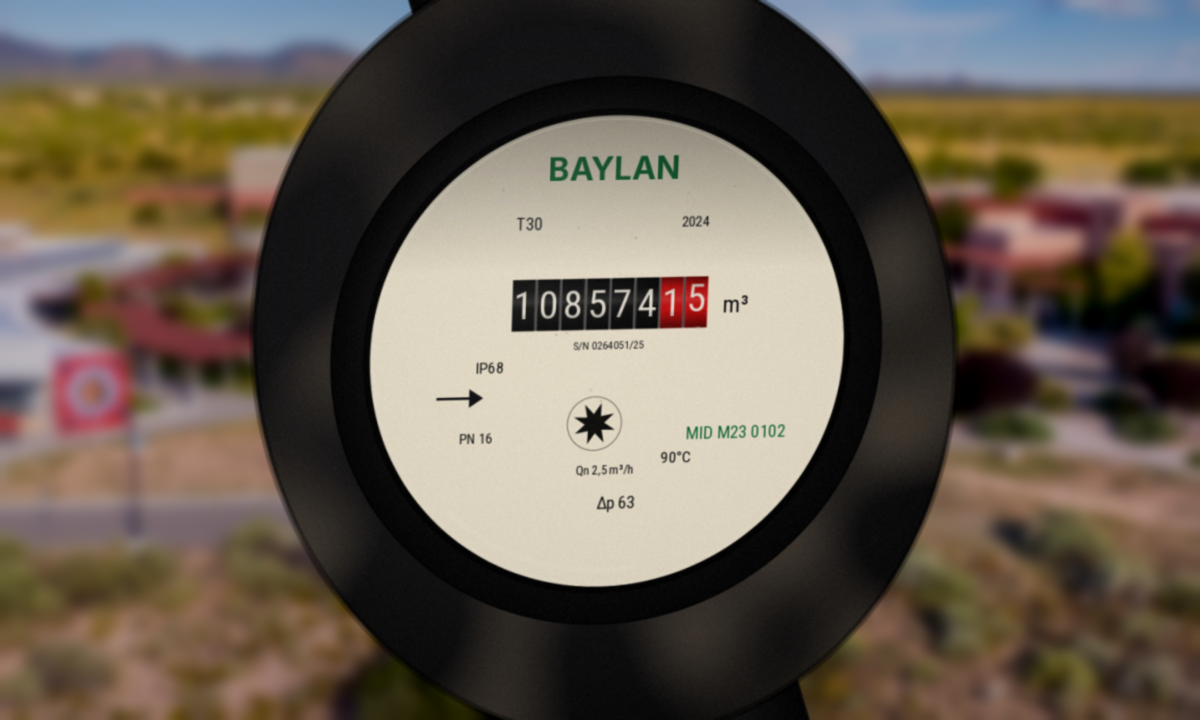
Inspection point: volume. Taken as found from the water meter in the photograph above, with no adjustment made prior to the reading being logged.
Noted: 108574.15 m³
